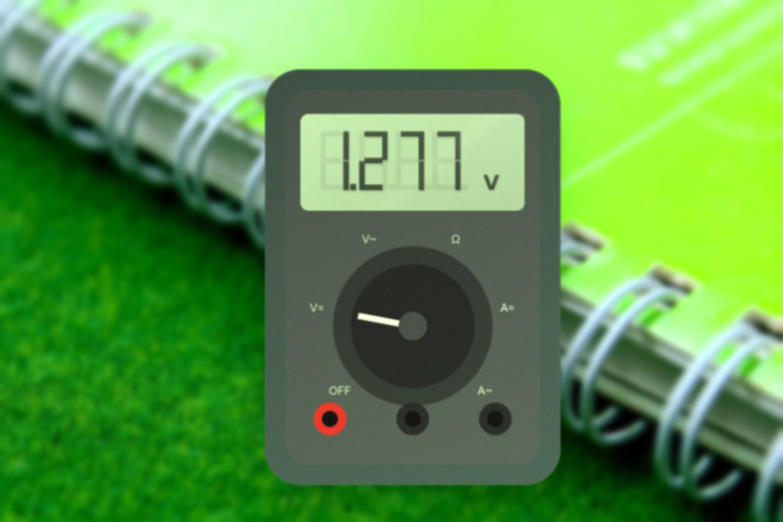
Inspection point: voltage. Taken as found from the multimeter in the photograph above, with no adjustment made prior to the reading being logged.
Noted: 1.277 V
